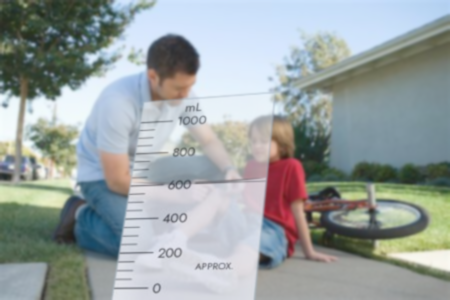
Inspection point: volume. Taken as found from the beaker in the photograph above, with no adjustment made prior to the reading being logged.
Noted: 600 mL
